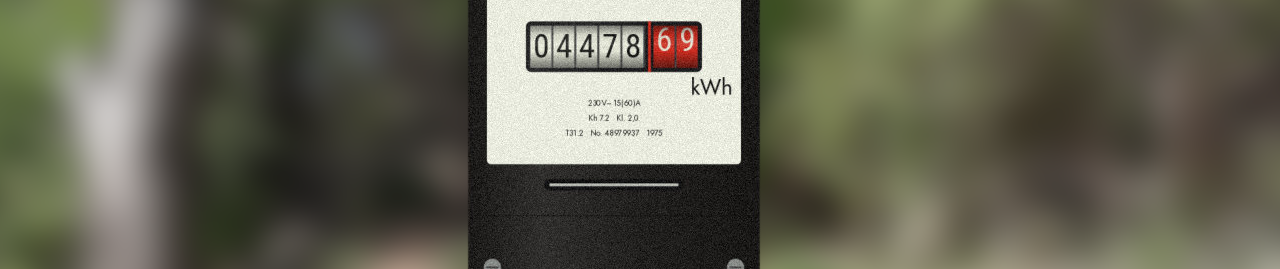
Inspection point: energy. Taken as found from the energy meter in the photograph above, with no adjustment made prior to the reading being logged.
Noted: 4478.69 kWh
